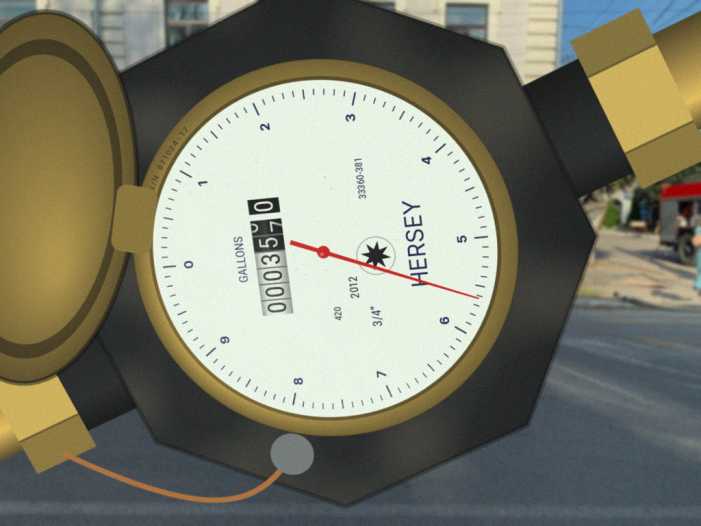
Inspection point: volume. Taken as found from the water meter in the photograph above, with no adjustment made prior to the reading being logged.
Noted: 3565.6 gal
